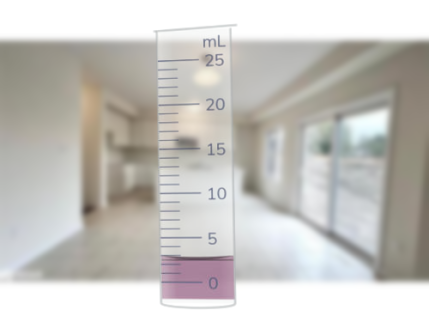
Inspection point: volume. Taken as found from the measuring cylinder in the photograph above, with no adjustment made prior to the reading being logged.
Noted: 2.5 mL
